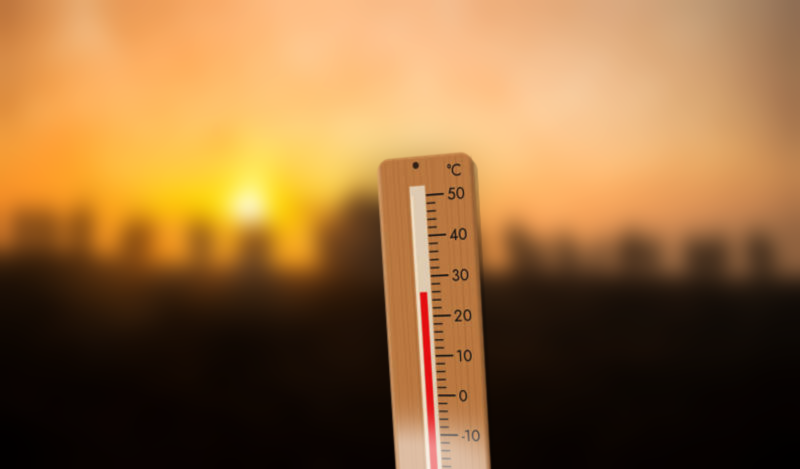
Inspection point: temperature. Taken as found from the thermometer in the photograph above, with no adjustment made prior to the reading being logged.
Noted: 26 °C
